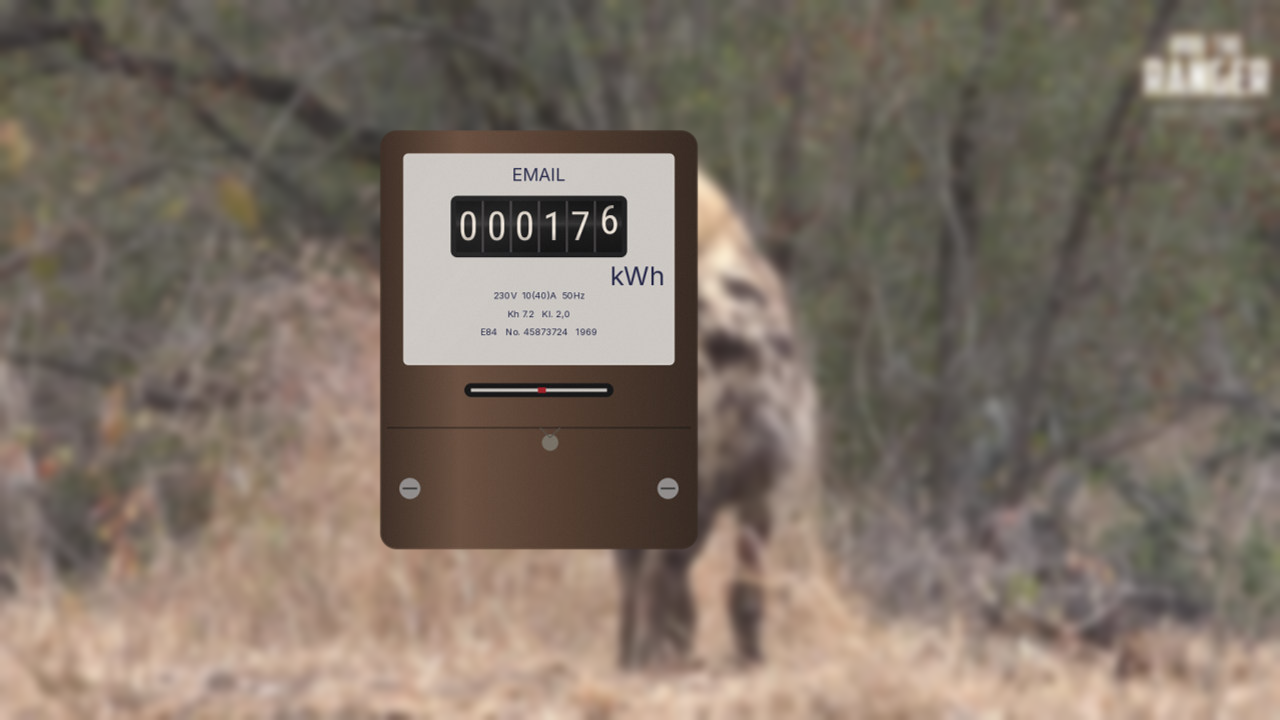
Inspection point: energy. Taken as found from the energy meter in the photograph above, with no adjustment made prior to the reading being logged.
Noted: 176 kWh
